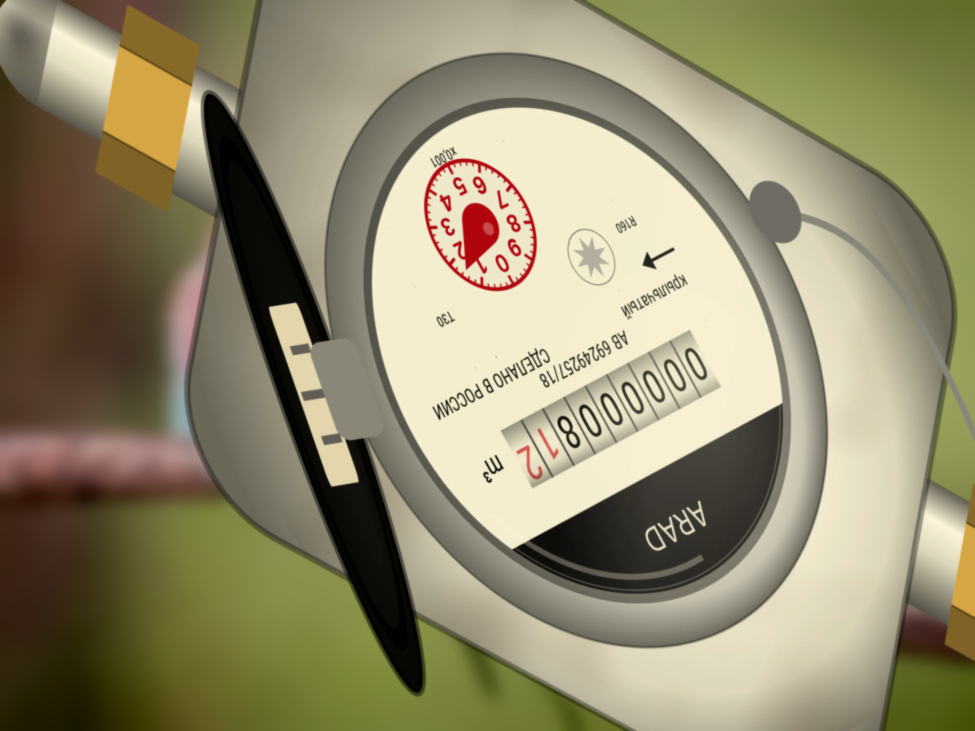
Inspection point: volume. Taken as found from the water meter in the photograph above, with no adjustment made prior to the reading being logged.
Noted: 8.121 m³
